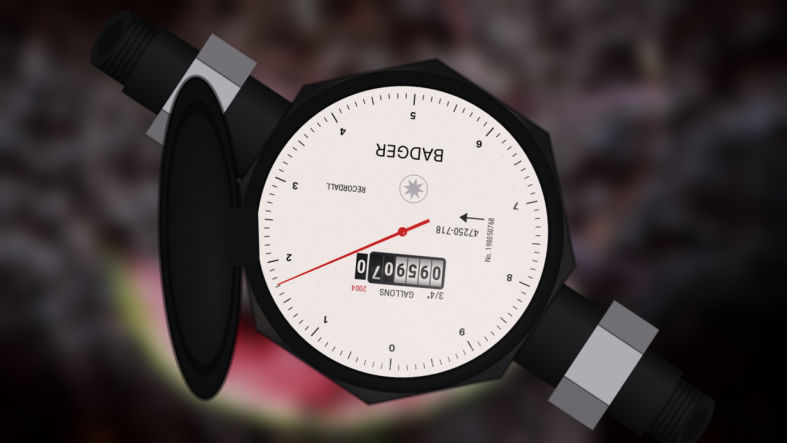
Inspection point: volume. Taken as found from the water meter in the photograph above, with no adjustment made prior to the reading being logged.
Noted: 959071.7 gal
